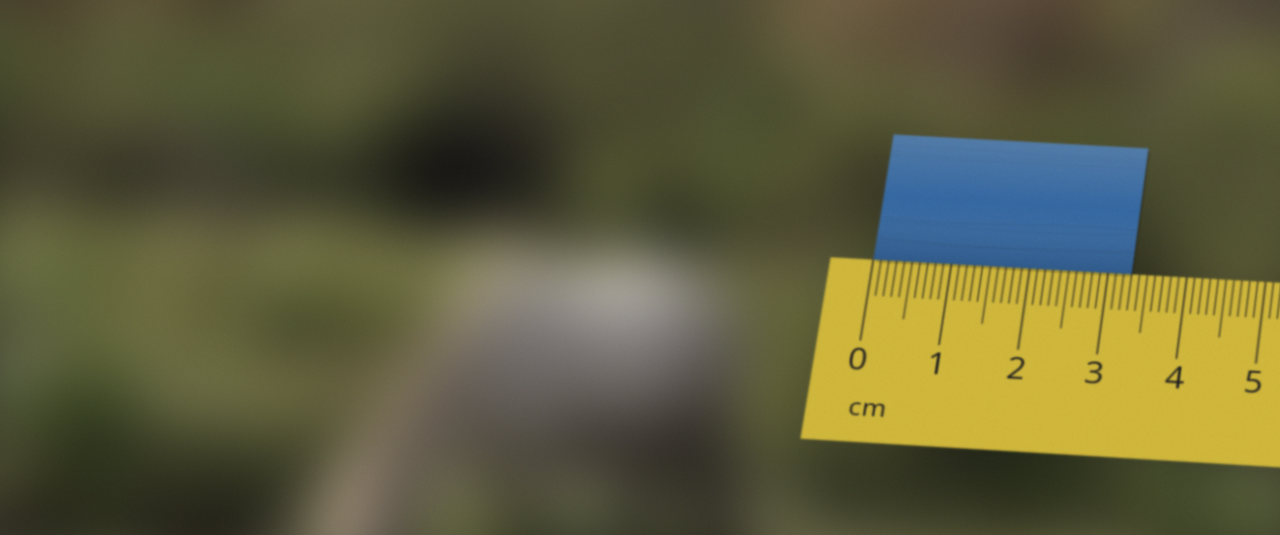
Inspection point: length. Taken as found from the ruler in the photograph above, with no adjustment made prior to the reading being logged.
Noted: 3.3 cm
